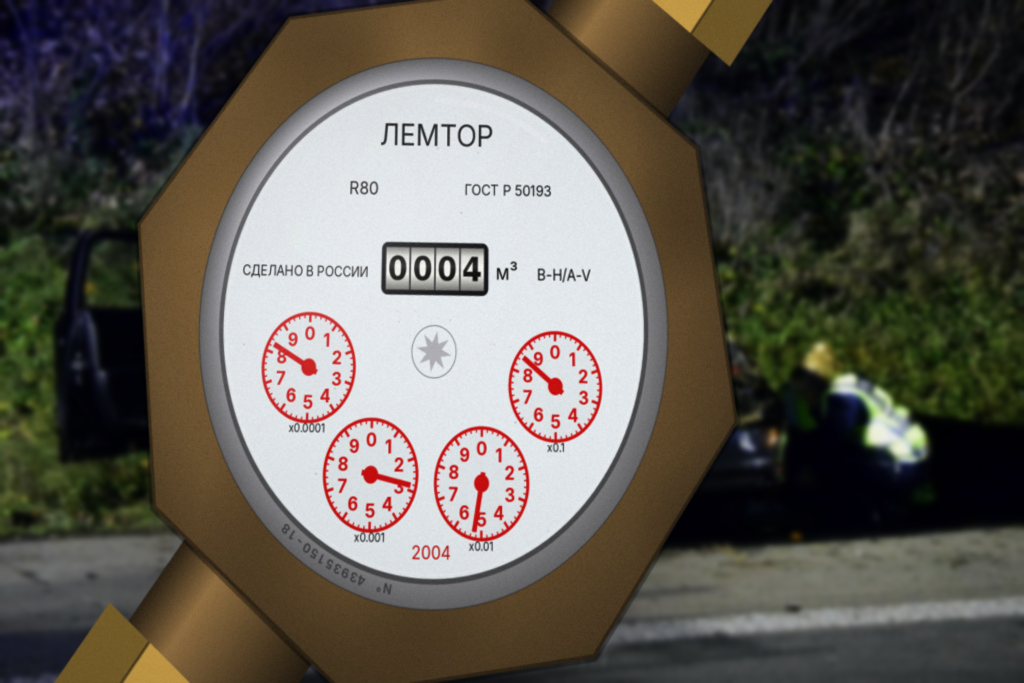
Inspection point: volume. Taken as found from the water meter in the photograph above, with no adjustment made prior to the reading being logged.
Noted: 4.8528 m³
